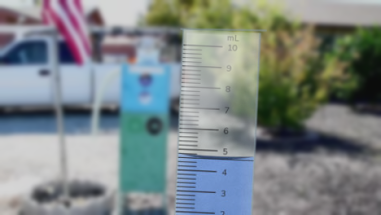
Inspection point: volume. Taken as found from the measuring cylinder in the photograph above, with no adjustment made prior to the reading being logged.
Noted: 4.6 mL
